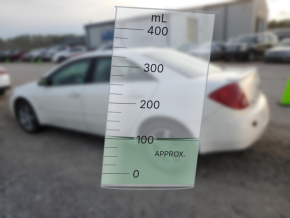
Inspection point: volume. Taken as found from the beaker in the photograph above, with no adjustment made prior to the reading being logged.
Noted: 100 mL
